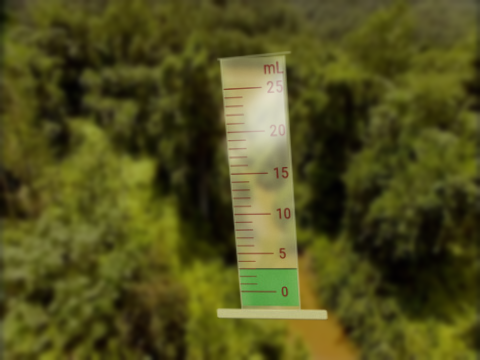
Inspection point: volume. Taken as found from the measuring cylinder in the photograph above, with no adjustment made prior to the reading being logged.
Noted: 3 mL
